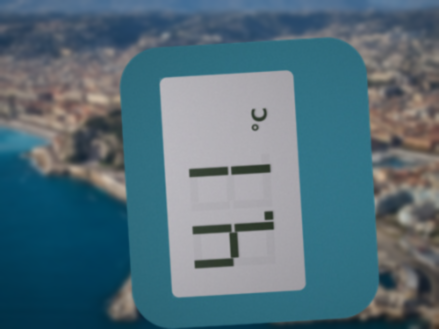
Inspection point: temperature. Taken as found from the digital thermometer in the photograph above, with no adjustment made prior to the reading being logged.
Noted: 4.1 °C
